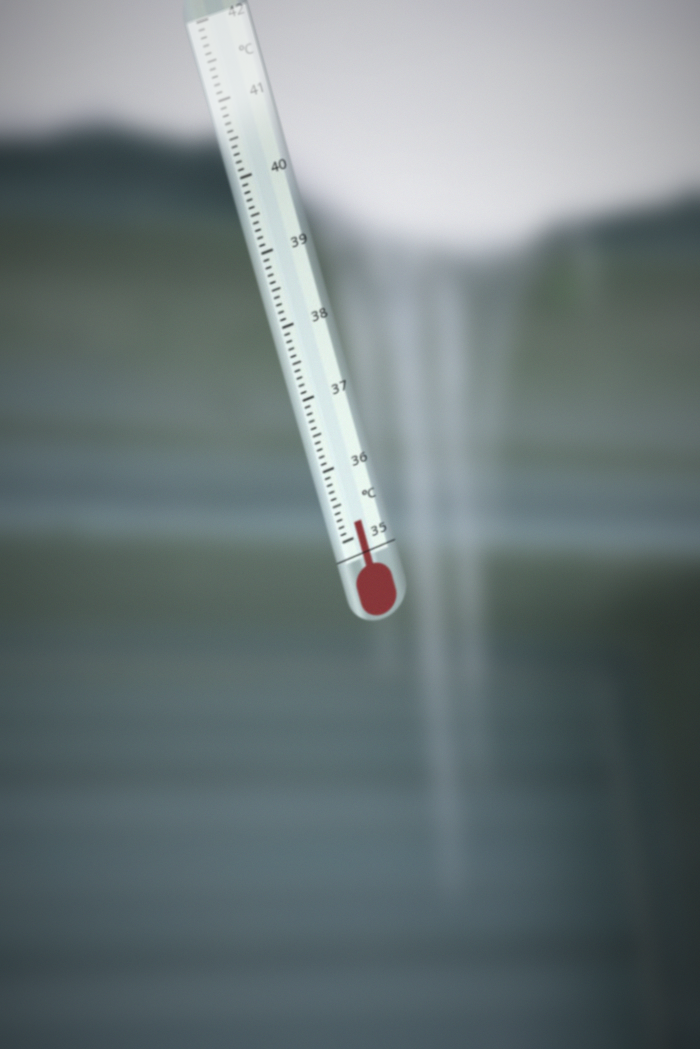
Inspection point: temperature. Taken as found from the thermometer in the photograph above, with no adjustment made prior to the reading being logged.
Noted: 35.2 °C
